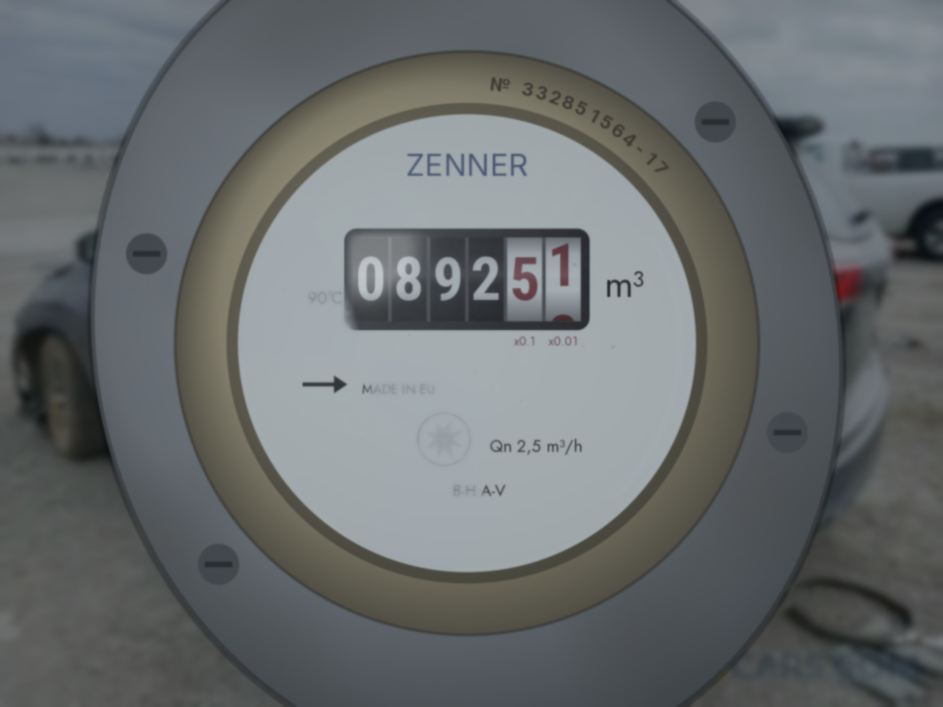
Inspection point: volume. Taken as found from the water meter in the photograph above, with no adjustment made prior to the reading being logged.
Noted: 892.51 m³
